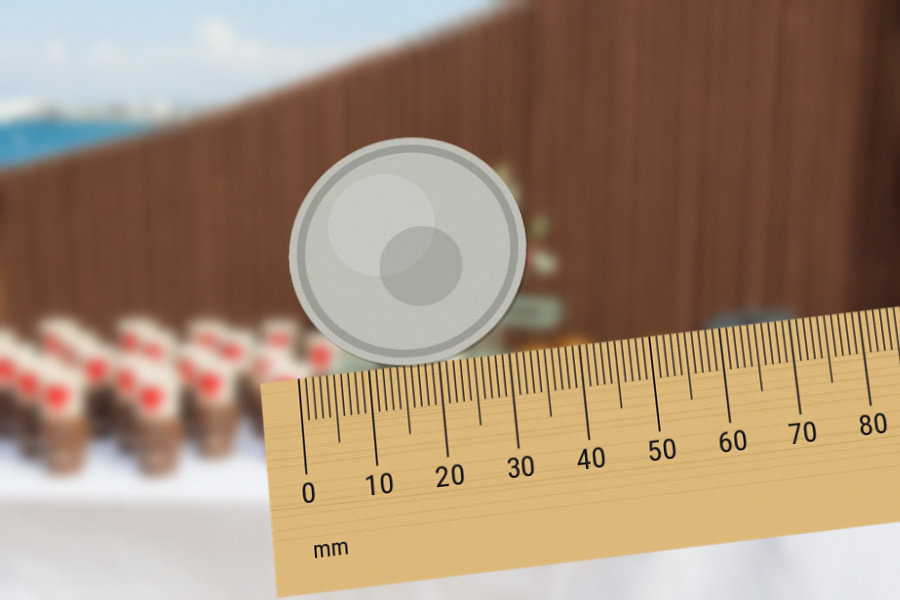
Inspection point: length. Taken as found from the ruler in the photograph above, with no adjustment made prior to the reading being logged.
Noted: 34 mm
